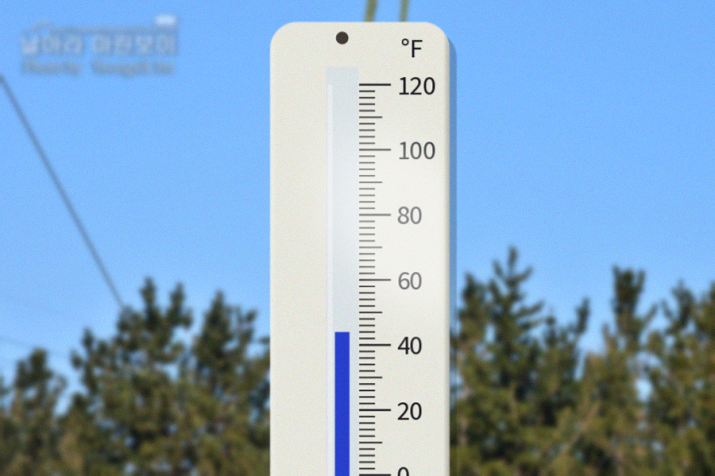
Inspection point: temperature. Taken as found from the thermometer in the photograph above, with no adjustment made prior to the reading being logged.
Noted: 44 °F
